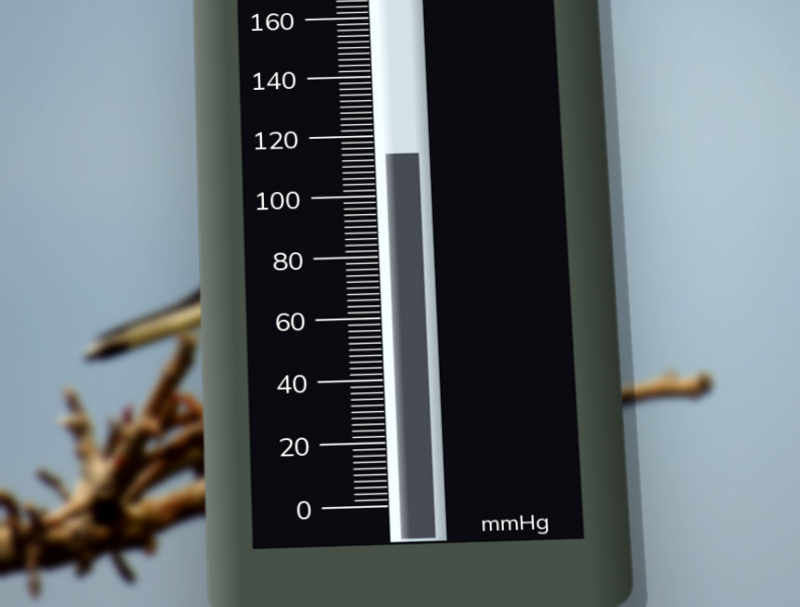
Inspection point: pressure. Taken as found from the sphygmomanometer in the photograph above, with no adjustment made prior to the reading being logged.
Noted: 114 mmHg
